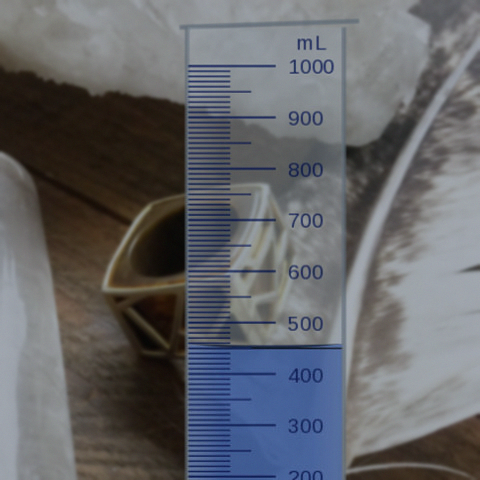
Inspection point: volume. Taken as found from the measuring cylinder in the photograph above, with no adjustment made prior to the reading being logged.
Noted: 450 mL
